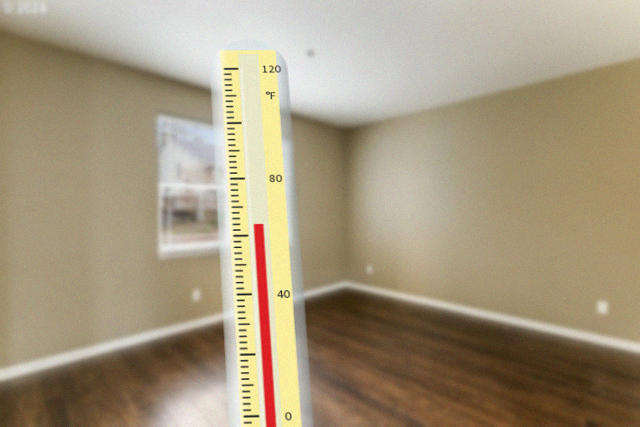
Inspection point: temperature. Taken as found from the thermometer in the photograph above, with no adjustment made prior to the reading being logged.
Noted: 64 °F
